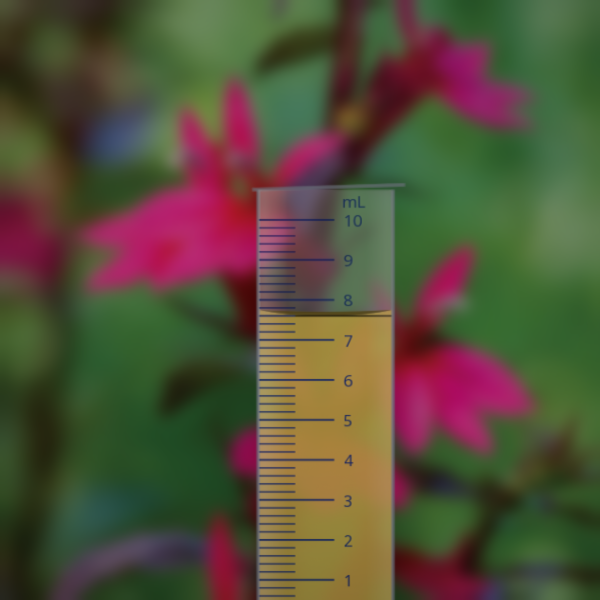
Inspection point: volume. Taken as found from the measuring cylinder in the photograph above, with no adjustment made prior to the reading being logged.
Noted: 7.6 mL
